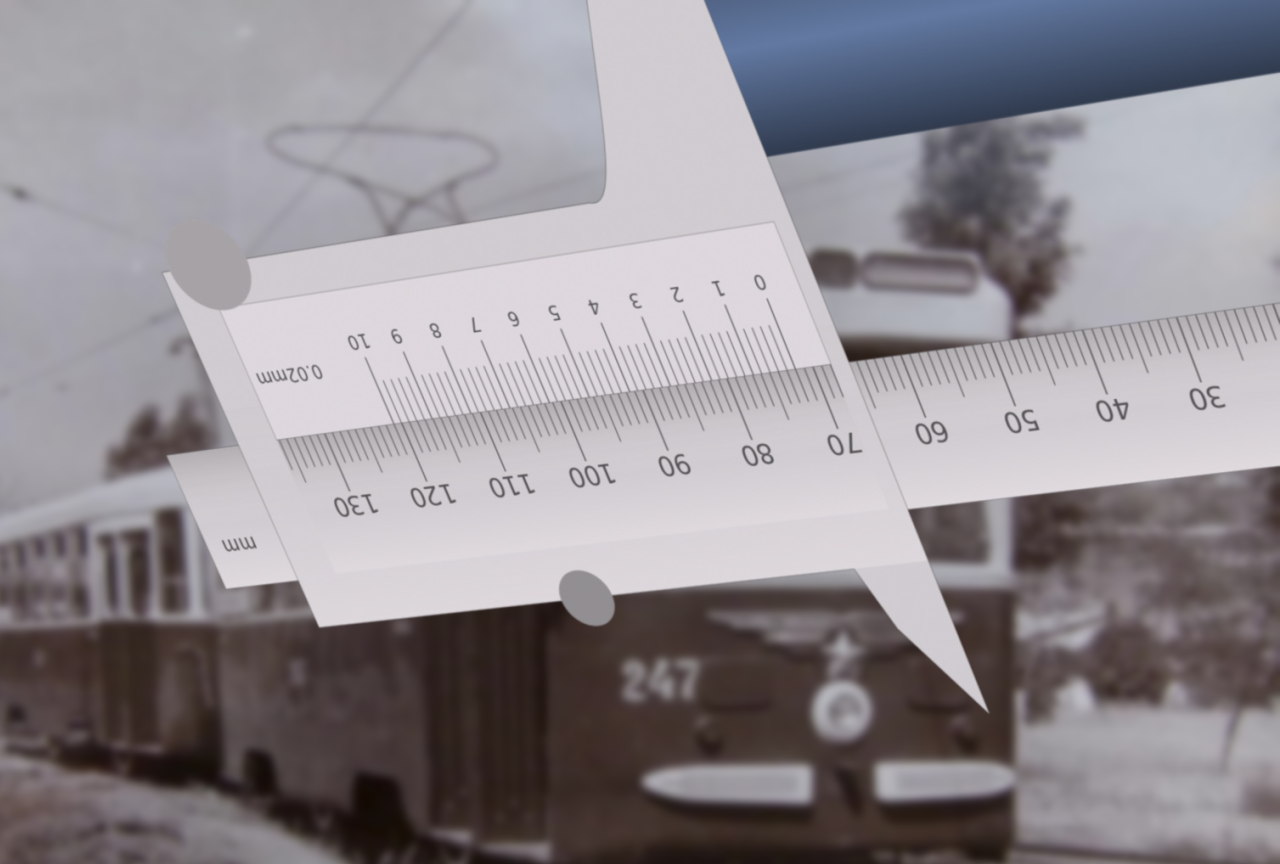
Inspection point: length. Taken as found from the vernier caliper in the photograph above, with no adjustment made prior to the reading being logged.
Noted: 72.0 mm
